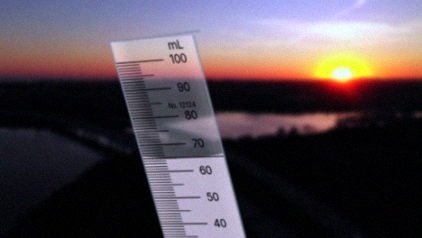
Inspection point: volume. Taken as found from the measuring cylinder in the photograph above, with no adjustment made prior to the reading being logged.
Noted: 65 mL
